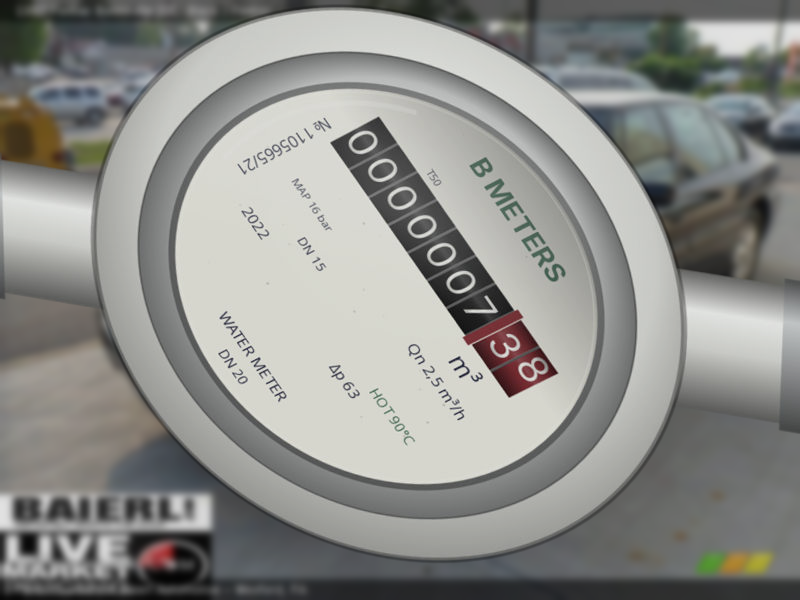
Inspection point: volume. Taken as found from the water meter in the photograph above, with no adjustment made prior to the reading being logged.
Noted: 7.38 m³
